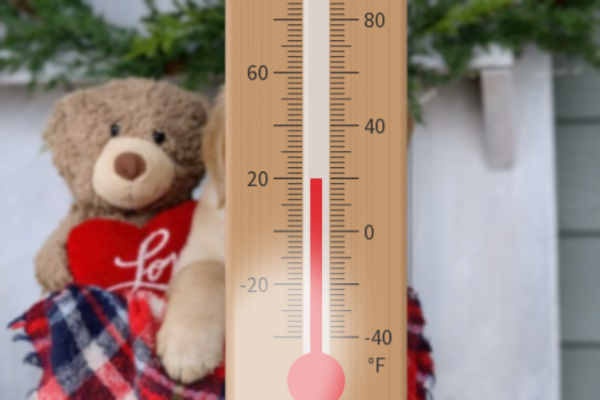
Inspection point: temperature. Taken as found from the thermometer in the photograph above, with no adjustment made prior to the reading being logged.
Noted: 20 °F
